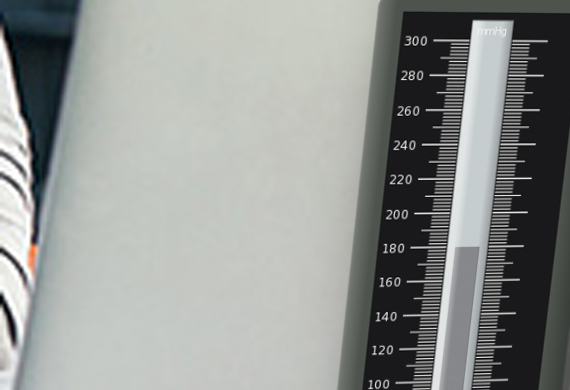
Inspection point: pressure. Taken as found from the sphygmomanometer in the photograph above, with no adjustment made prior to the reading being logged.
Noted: 180 mmHg
